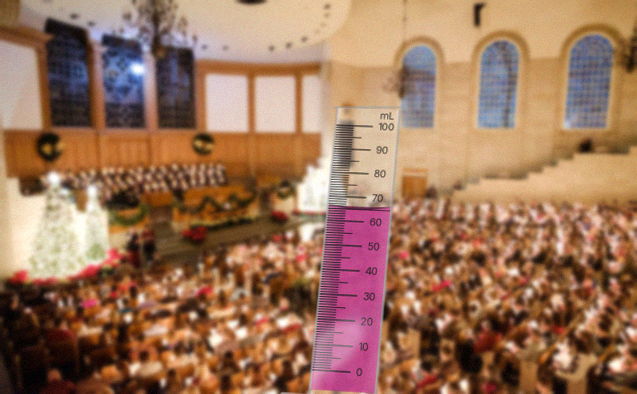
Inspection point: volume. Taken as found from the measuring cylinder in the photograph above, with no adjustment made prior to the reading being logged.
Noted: 65 mL
